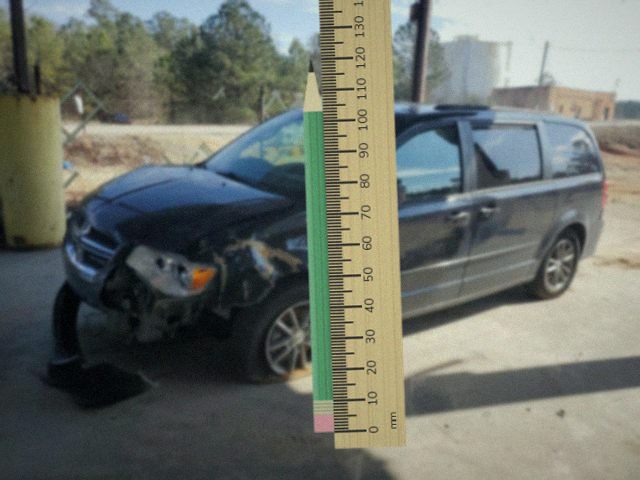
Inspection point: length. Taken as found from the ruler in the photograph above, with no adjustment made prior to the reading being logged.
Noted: 120 mm
